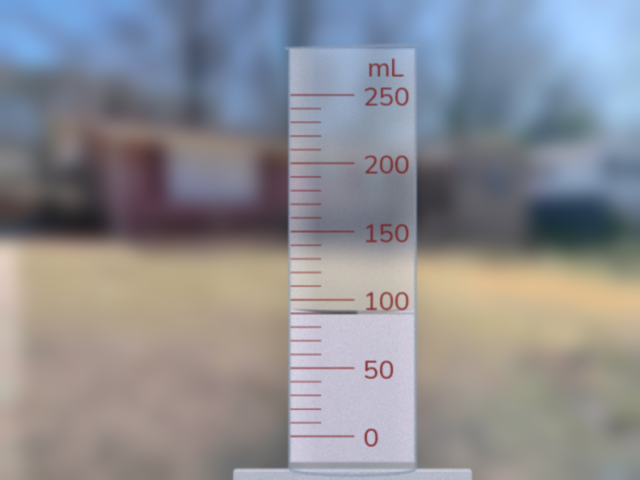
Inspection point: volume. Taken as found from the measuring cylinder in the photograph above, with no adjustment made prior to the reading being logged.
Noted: 90 mL
